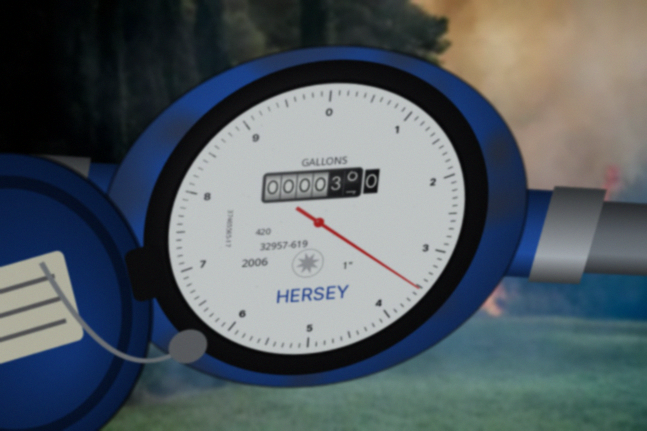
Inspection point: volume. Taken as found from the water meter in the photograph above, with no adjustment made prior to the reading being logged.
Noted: 363.5 gal
